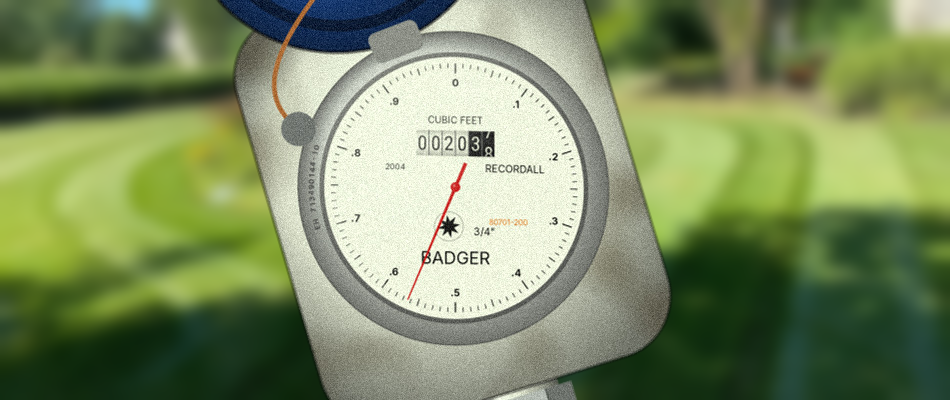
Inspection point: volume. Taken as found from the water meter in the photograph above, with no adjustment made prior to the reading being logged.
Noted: 2037.56 ft³
